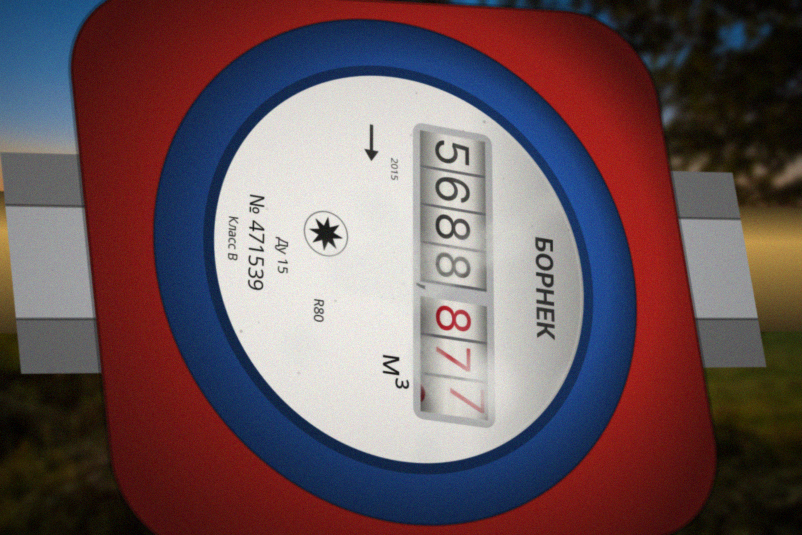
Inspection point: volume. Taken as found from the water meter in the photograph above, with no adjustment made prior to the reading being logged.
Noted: 5688.877 m³
